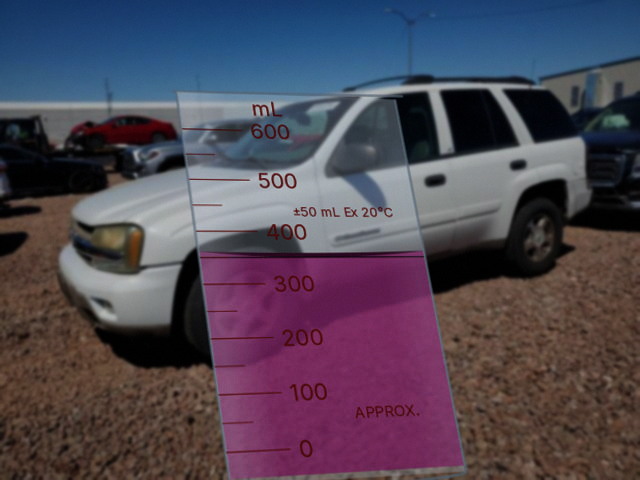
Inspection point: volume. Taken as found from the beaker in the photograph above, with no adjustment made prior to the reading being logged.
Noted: 350 mL
